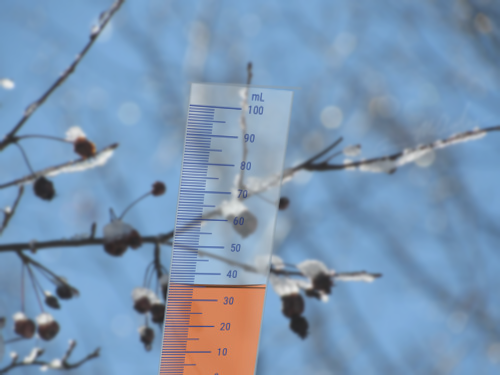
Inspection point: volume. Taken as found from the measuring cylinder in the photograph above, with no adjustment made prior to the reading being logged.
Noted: 35 mL
